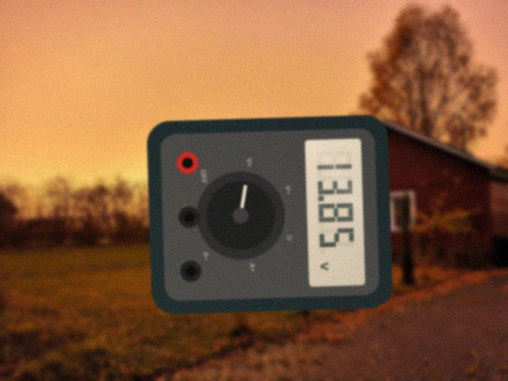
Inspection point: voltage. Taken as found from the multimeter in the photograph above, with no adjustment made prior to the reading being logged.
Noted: 13.85 V
